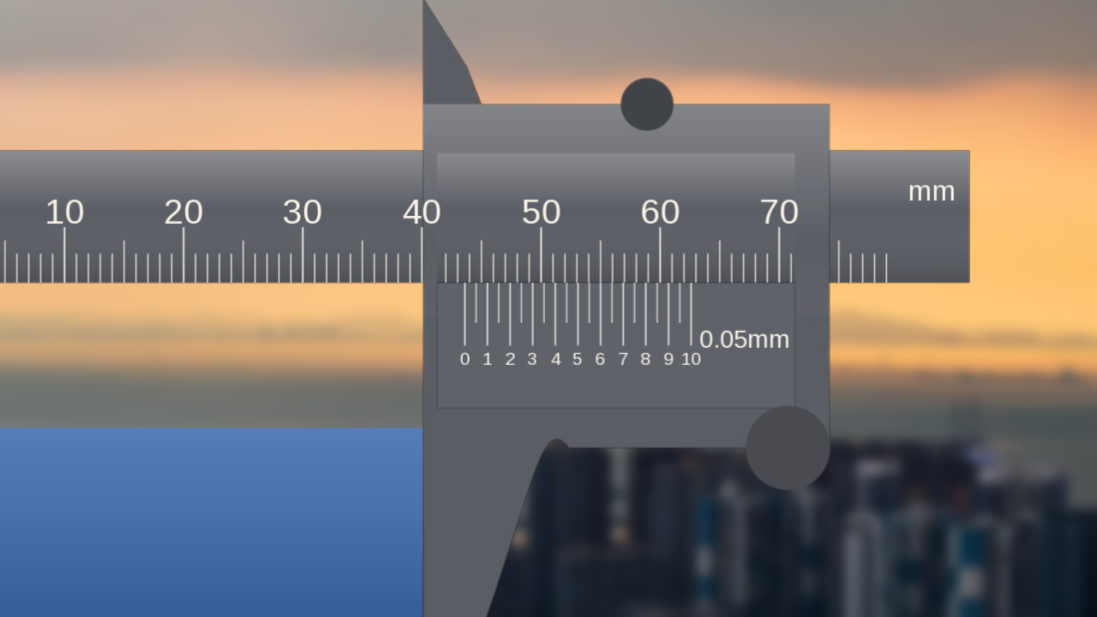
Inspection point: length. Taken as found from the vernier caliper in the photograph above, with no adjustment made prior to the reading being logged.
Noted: 43.6 mm
